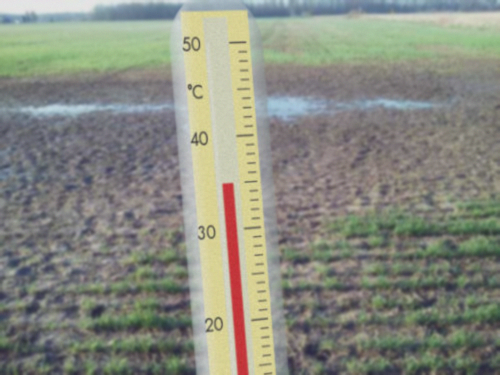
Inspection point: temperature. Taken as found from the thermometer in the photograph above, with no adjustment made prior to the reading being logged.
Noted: 35 °C
